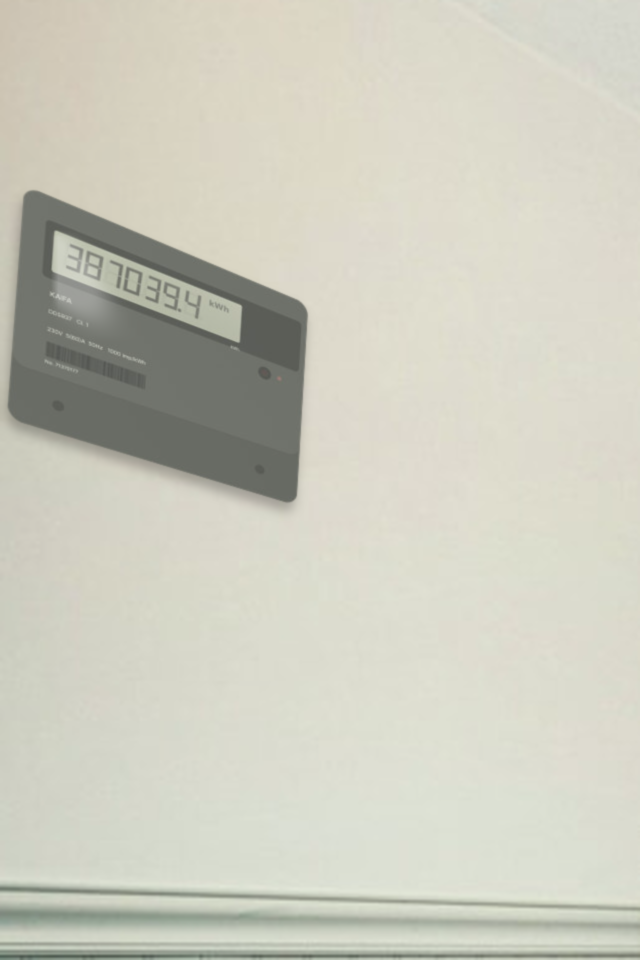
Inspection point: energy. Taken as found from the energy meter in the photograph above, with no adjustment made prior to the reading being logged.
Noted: 387039.4 kWh
